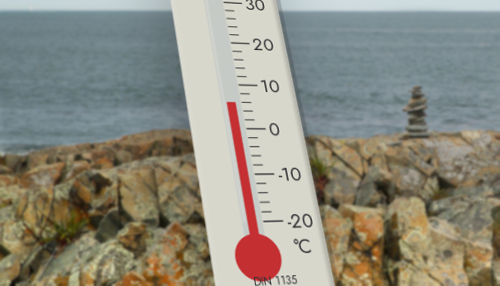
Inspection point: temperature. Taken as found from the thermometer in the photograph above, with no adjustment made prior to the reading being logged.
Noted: 6 °C
